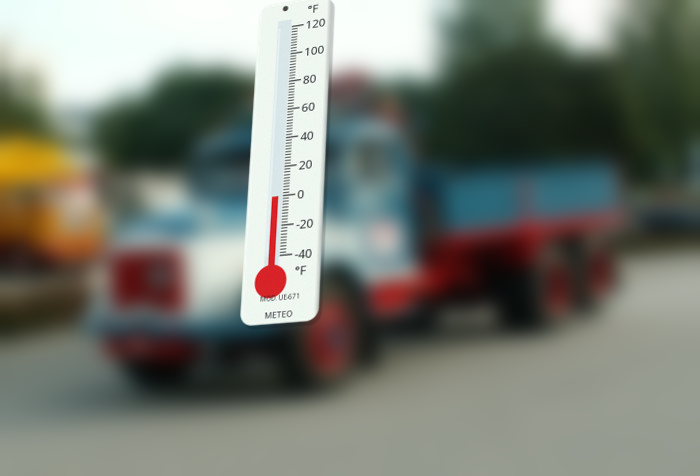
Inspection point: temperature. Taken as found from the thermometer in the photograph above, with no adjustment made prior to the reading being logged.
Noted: 0 °F
